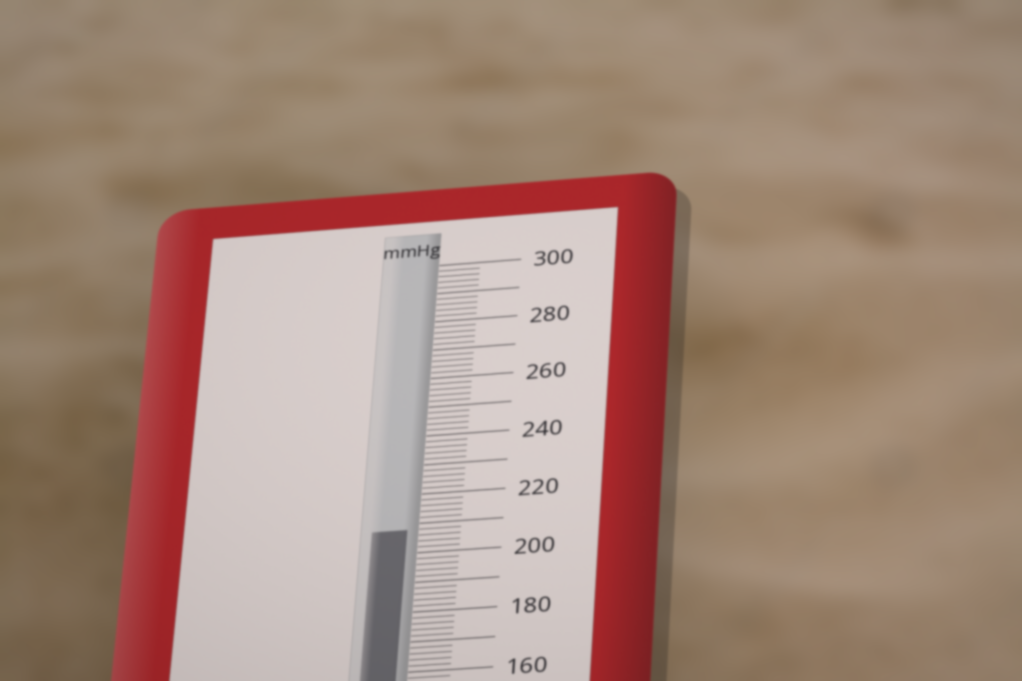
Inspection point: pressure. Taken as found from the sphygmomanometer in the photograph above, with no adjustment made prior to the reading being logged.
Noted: 208 mmHg
